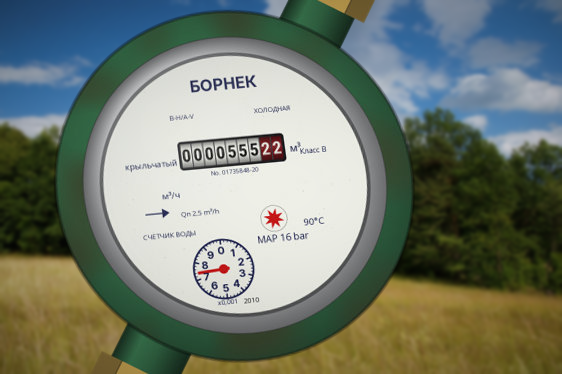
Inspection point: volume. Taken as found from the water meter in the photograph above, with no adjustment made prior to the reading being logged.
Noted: 555.227 m³
